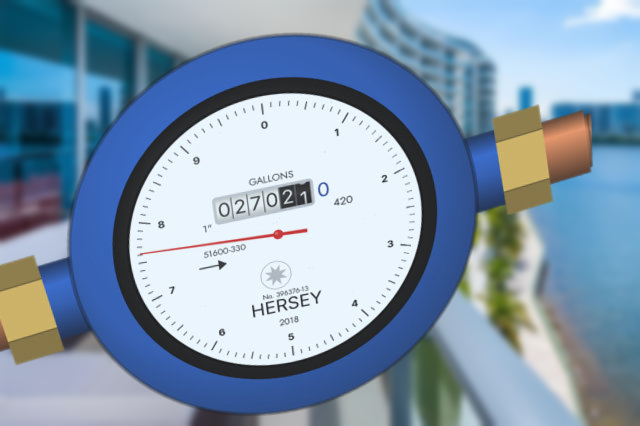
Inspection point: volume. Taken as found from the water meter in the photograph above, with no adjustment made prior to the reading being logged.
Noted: 270207.6 gal
